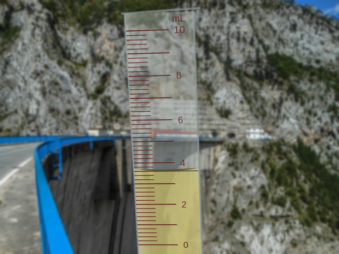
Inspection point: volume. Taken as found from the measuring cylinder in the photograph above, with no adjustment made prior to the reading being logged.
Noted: 3.6 mL
